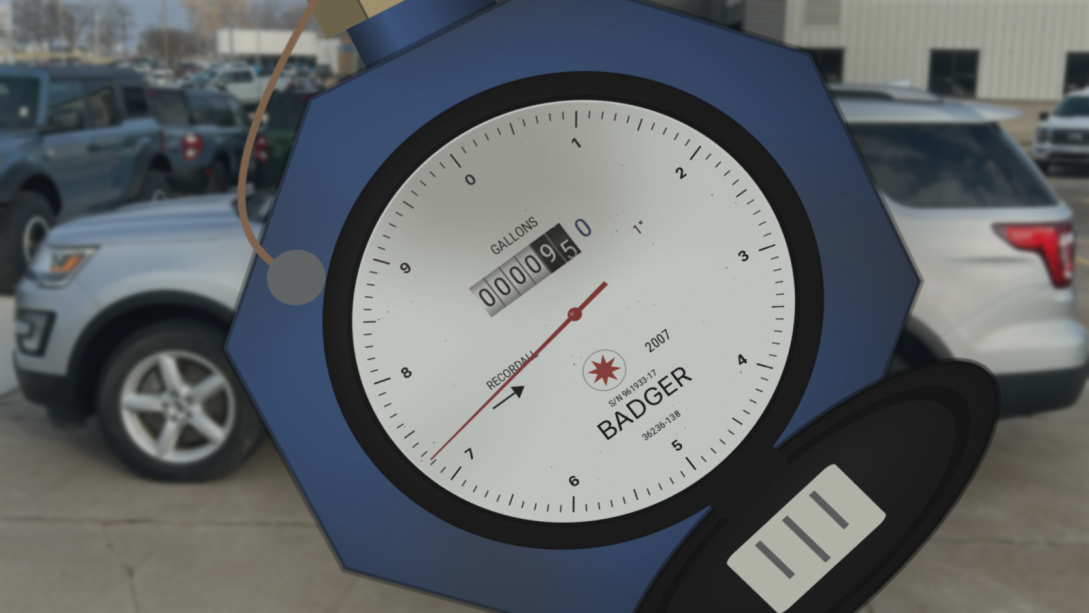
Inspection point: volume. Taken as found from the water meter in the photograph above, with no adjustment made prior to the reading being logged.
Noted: 947.2 gal
